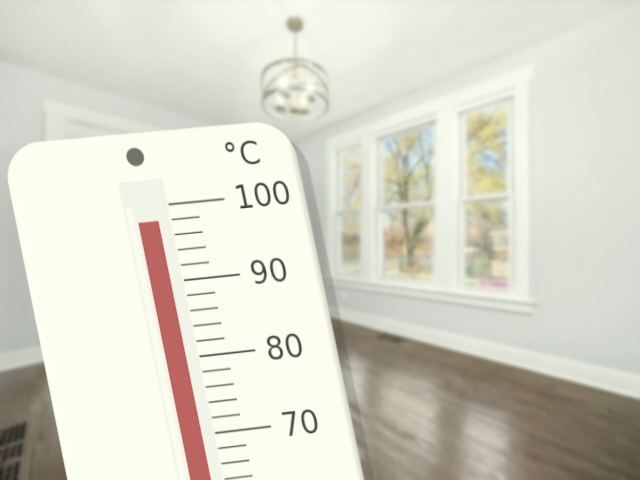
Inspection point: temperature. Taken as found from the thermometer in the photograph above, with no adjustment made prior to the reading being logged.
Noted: 98 °C
